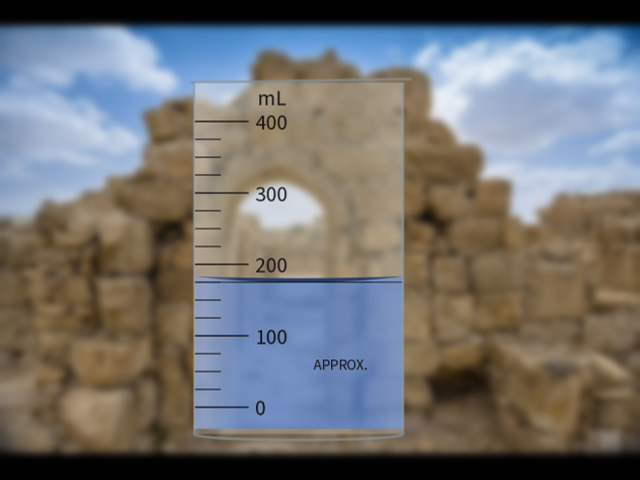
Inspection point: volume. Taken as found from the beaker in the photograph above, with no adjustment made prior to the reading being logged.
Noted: 175 mL
